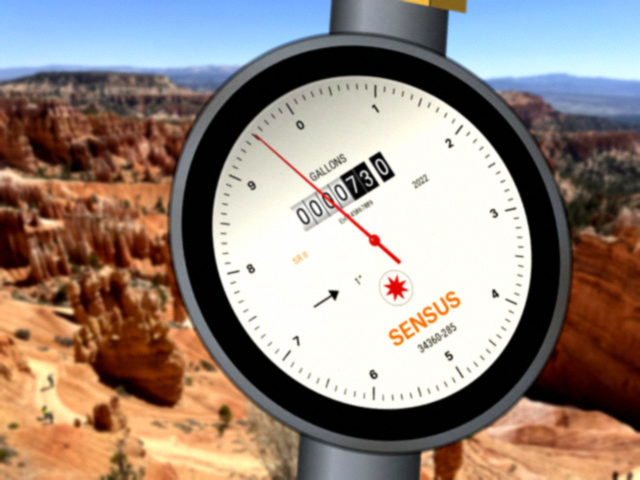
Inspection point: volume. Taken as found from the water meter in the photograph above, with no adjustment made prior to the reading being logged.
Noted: 729.5 gal
